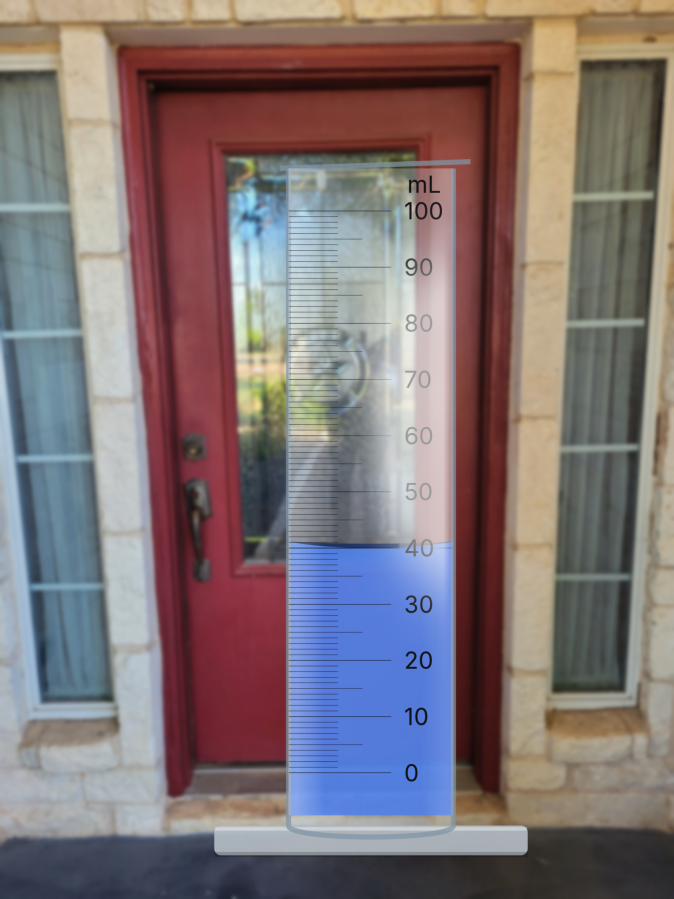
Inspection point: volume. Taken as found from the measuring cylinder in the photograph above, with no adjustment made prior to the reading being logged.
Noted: 40 mL
